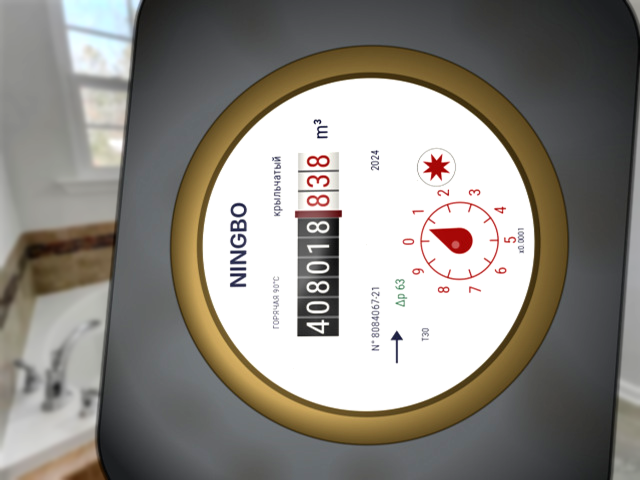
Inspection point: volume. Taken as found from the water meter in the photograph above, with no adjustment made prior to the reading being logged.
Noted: 408018.8380 m³
